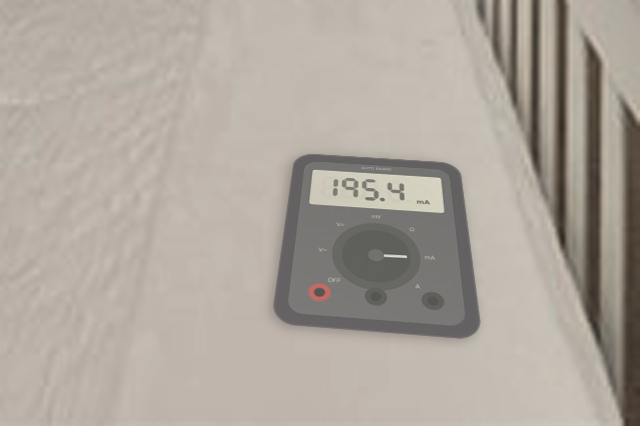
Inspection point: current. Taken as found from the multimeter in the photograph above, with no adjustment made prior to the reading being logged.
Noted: 195.4 mA
